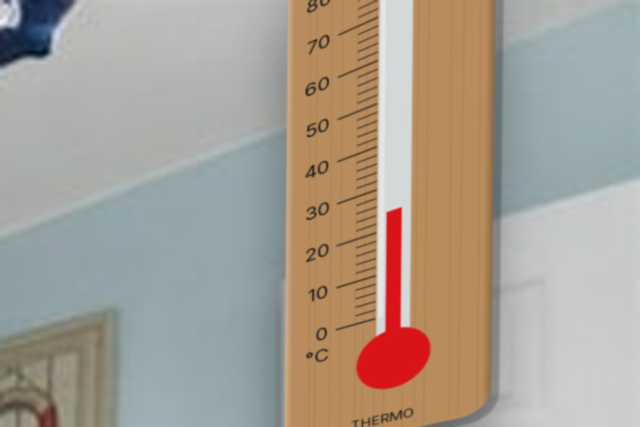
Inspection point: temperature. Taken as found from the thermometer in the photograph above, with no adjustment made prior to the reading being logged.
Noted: 24 °C
